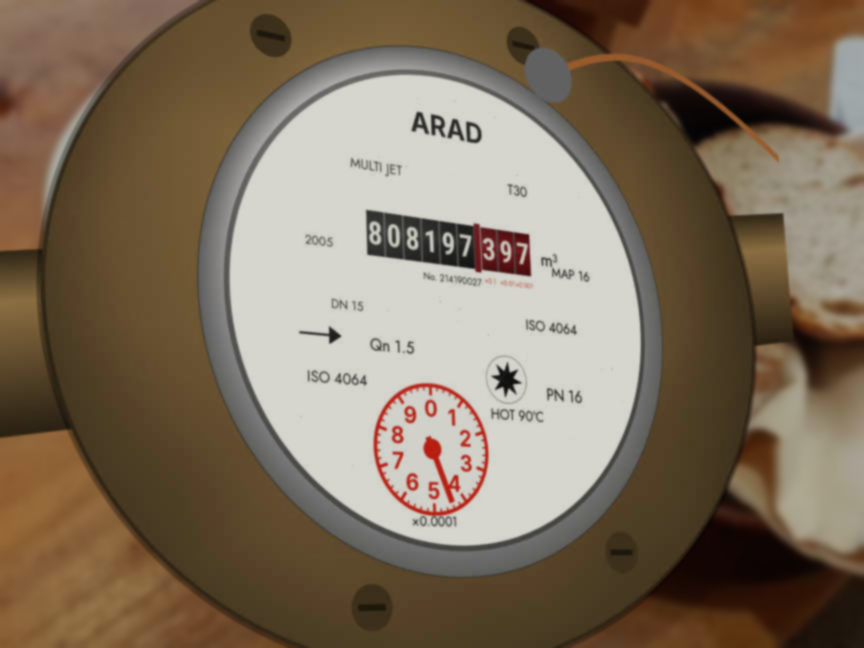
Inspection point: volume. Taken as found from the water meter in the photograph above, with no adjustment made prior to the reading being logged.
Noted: 808197.3974 m³
